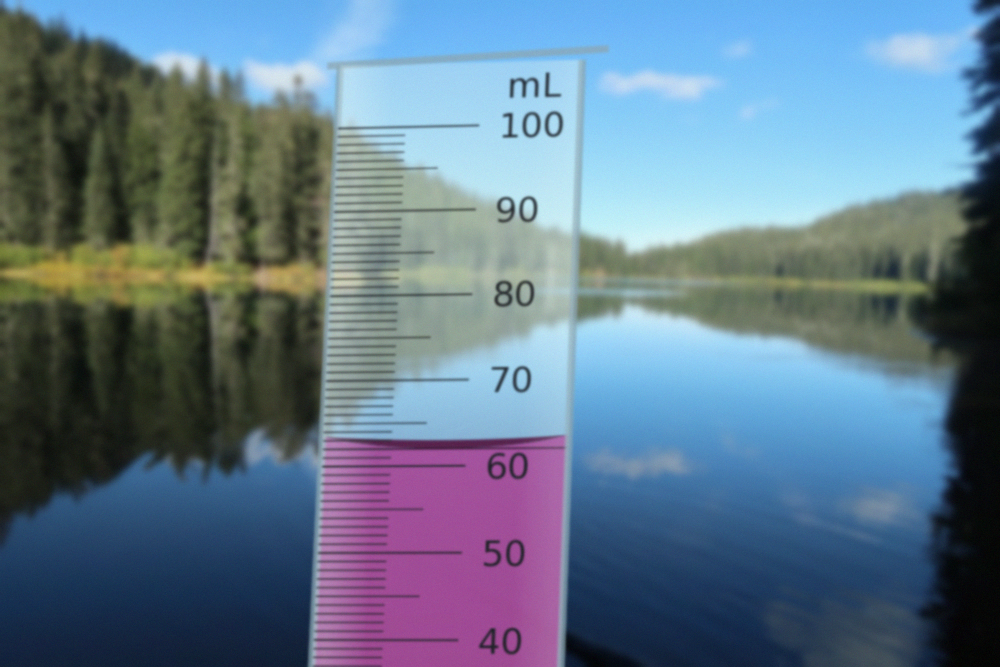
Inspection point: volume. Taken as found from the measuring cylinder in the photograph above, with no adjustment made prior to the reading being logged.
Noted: 62 mL
